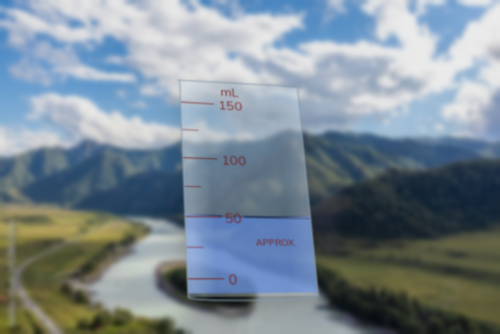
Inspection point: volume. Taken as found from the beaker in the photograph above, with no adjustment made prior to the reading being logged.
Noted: 50 mL
